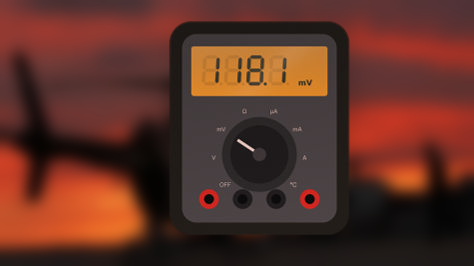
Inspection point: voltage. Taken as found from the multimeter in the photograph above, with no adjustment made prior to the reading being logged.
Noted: 118.1 mV
